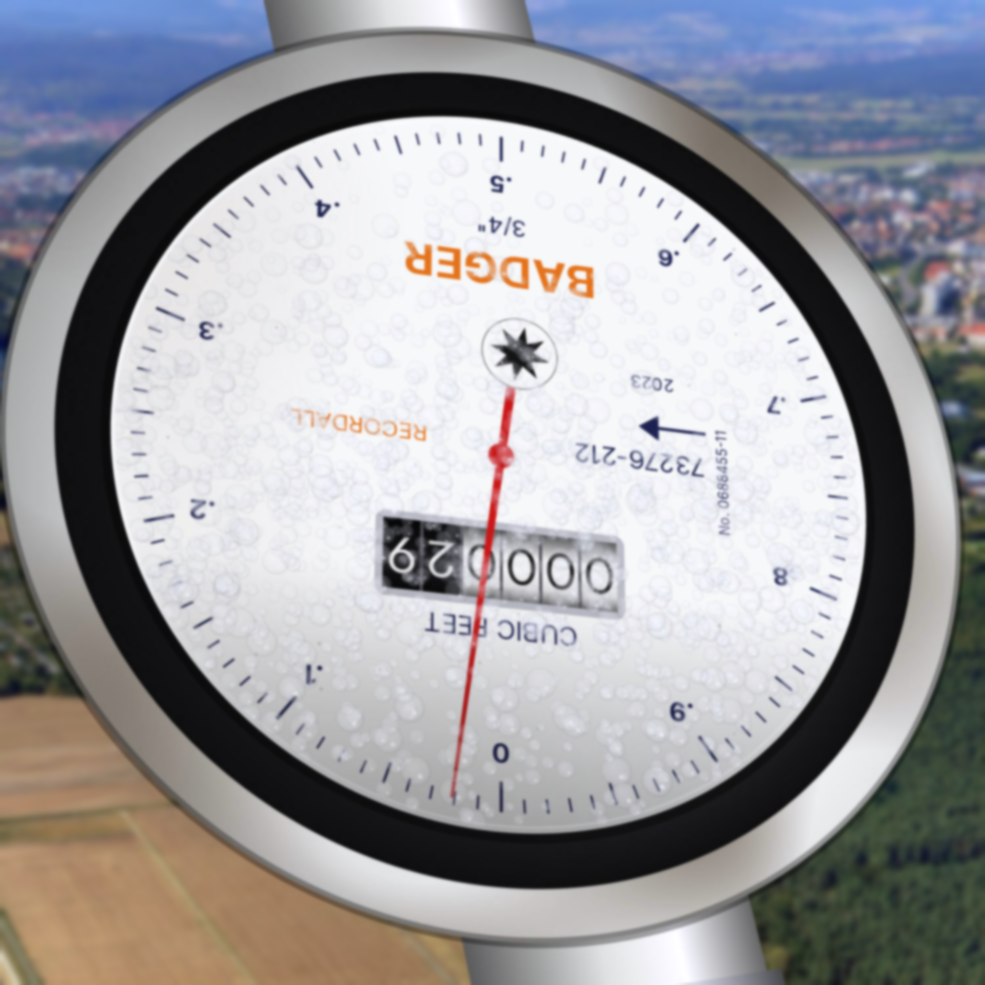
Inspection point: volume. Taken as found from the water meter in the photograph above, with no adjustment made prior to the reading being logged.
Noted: 29.02 ft³
